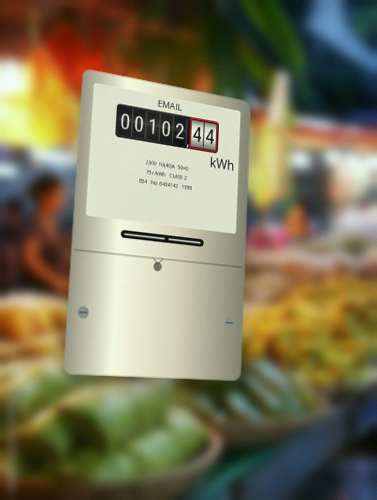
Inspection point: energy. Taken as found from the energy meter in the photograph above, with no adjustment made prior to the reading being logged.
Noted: 102.44 kWh
